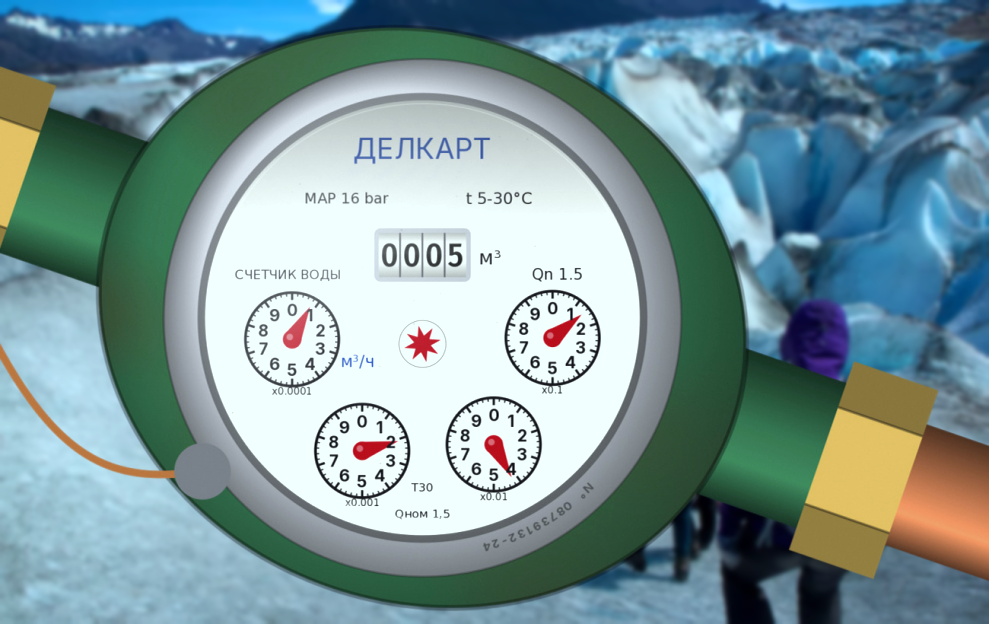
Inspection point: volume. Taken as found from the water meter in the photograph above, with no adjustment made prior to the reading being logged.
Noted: 5.1420 m³
